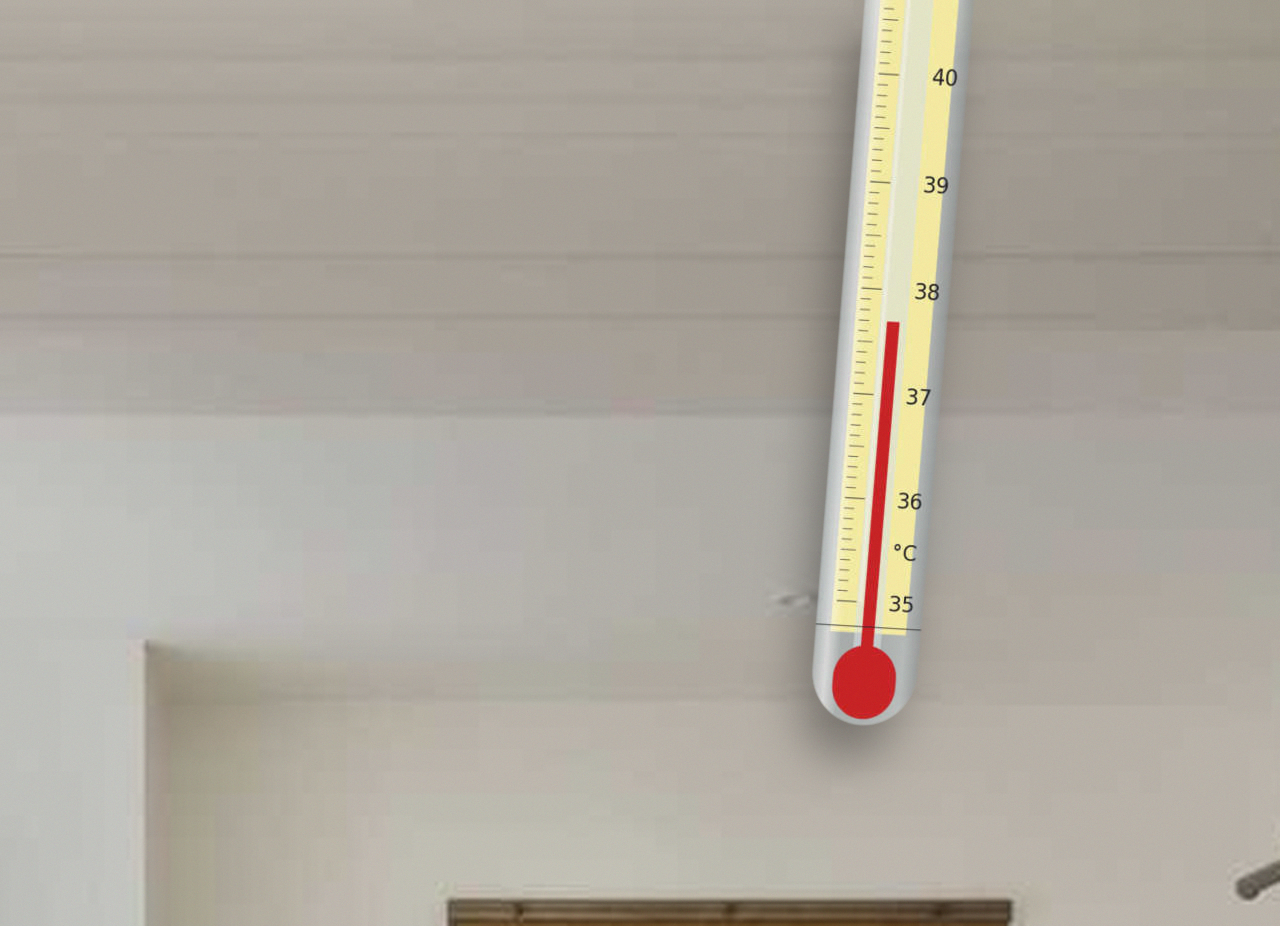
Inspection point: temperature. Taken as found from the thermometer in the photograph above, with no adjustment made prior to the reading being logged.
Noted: 37.7 °C
